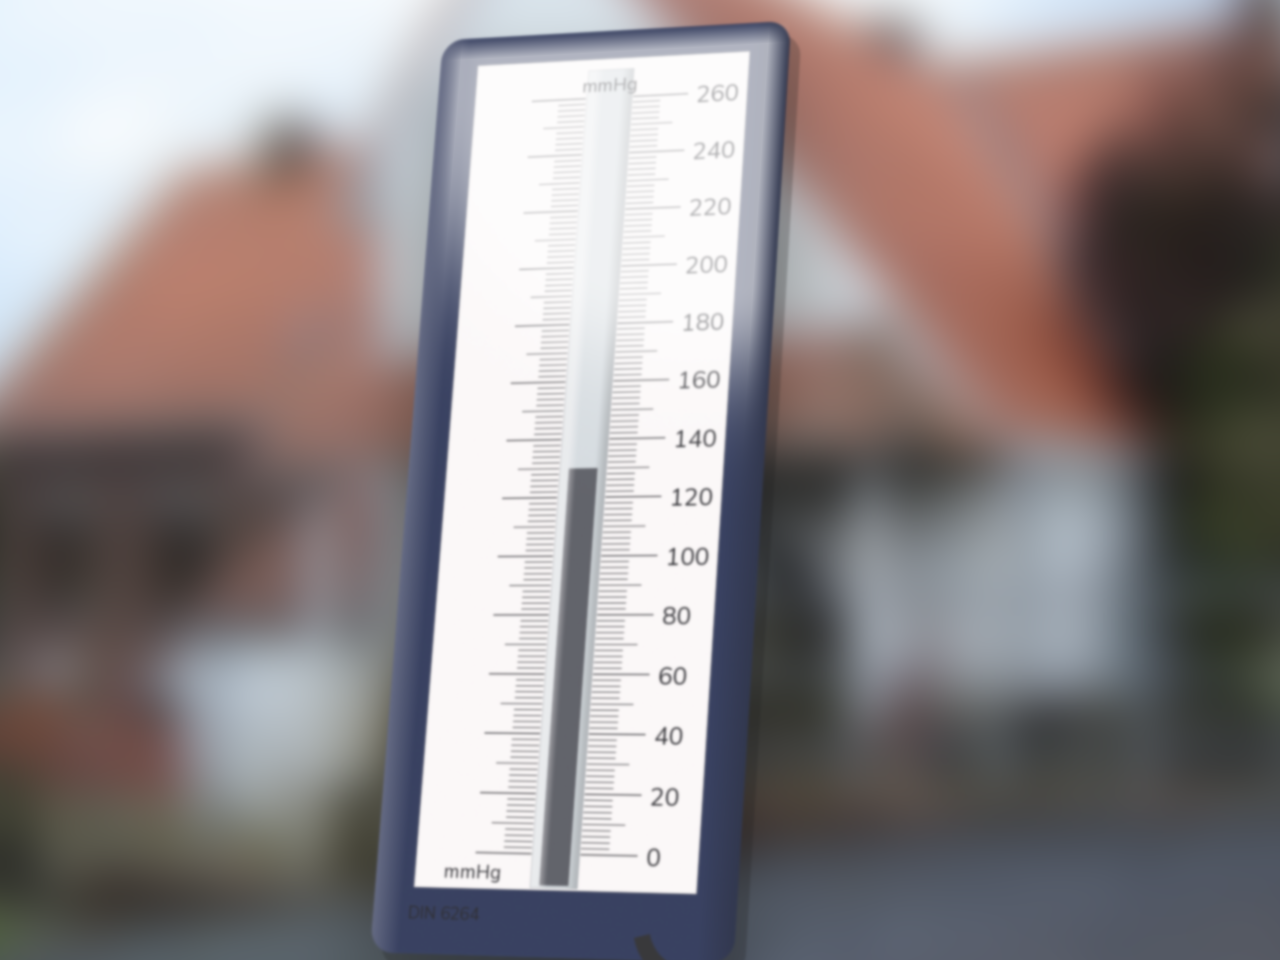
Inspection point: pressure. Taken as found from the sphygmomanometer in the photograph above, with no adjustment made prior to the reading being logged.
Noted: 130 mmHg
